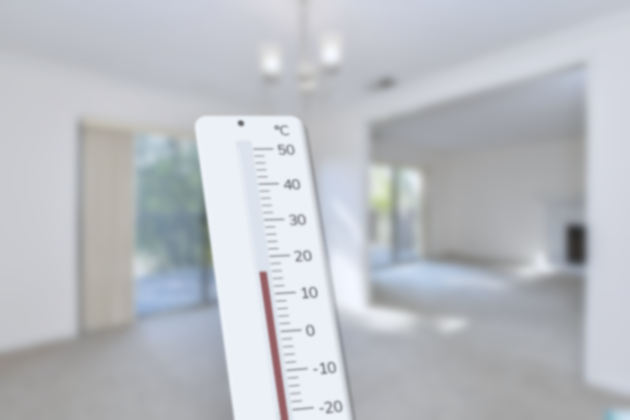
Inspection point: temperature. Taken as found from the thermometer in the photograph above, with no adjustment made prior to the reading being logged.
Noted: 16 °C
